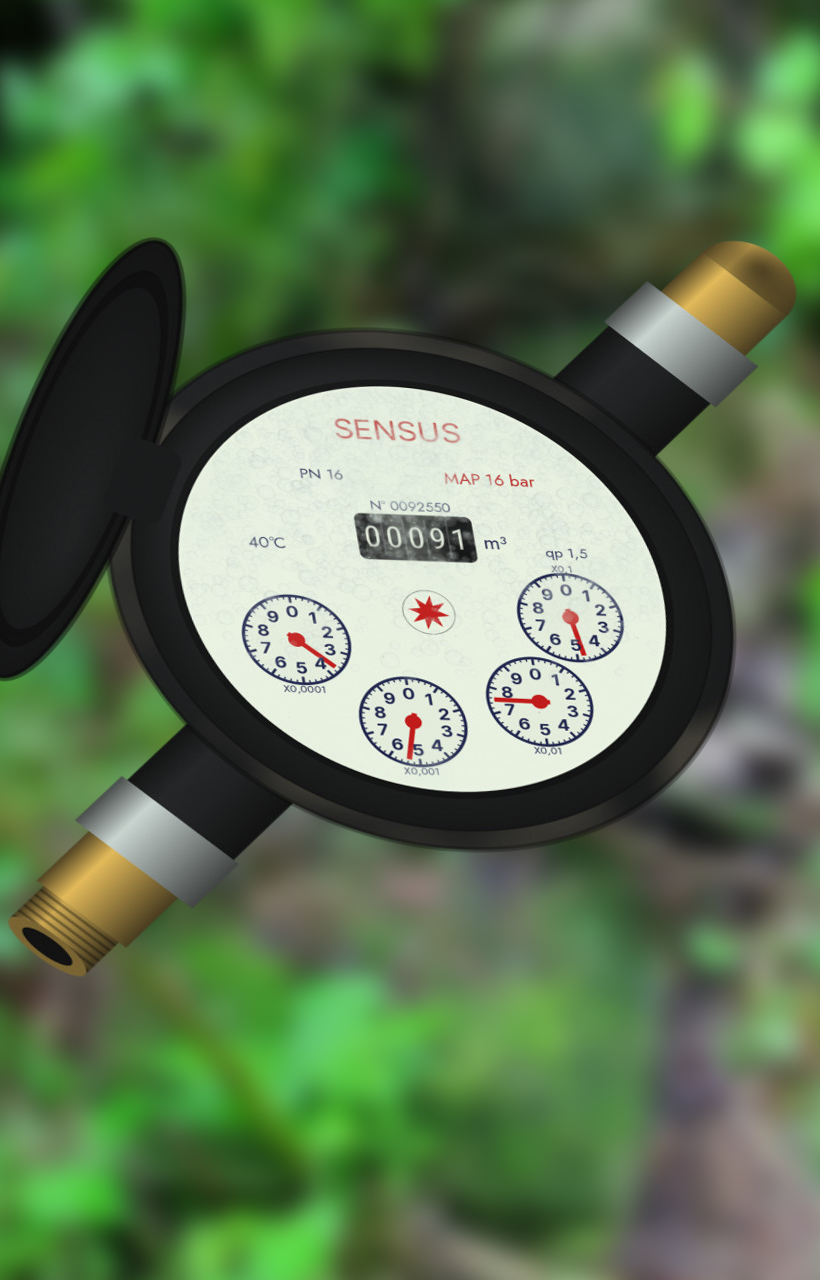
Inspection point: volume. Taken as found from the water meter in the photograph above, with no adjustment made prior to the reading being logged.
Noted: 91.4753 m³
